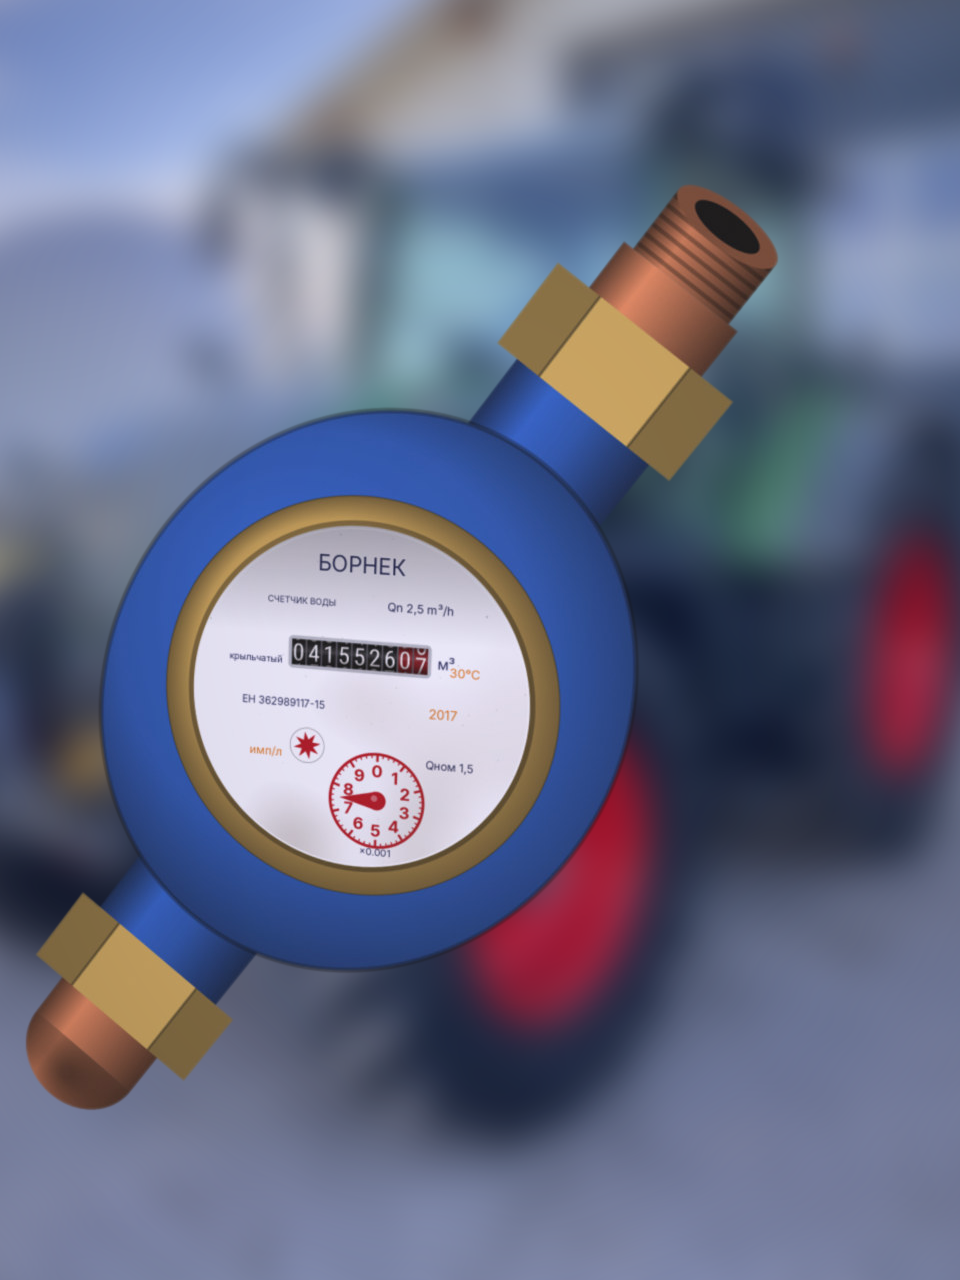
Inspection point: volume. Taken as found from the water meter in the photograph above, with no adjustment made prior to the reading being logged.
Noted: 415526.067 m³
